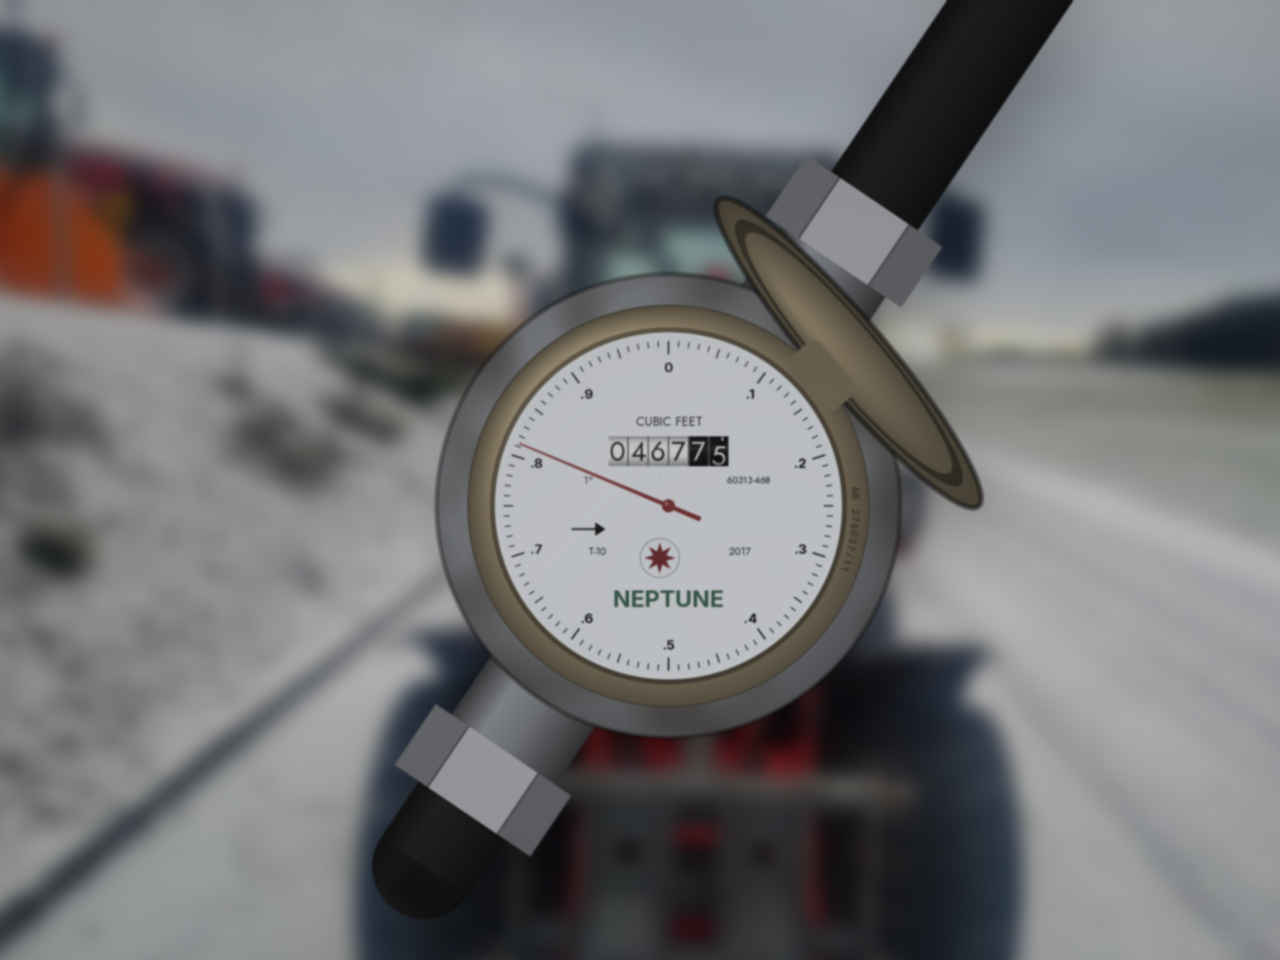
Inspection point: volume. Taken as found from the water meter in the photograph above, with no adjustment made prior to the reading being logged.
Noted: 46774.81 ft³
